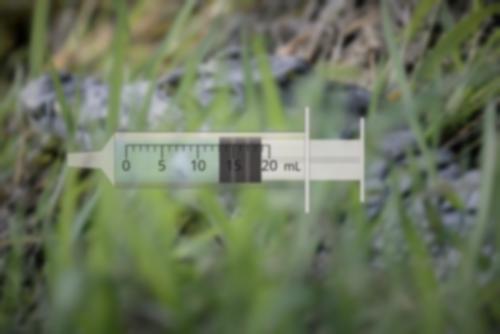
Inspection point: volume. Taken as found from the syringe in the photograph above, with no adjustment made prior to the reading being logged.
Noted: 13 mL
